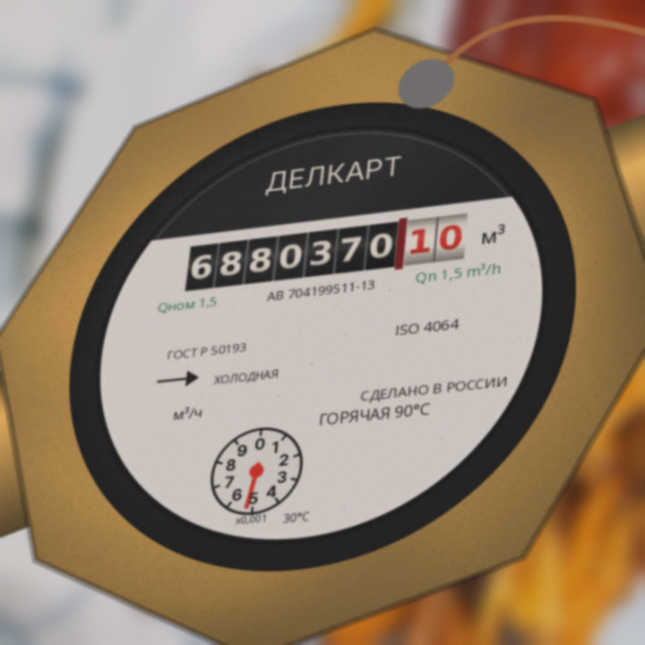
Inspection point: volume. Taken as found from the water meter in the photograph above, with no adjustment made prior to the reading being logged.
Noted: 6880370.105 m³
